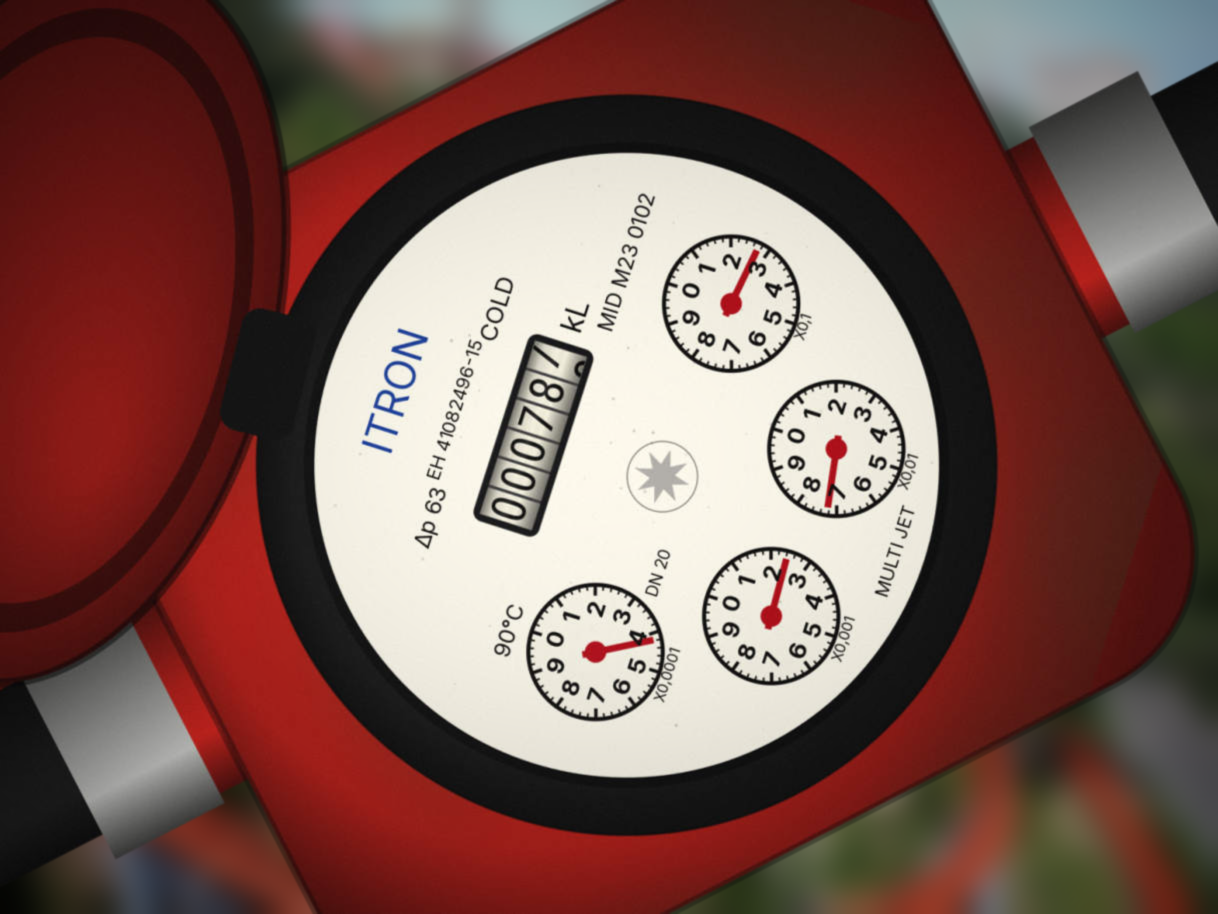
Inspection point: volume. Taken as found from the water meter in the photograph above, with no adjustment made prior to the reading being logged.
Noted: 787.2724 kL
